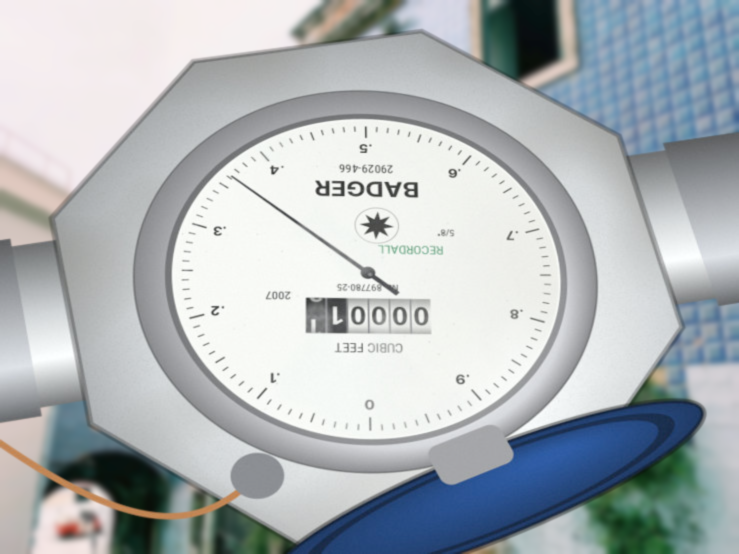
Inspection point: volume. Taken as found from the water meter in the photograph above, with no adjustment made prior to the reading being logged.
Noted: 11.36 ft³
